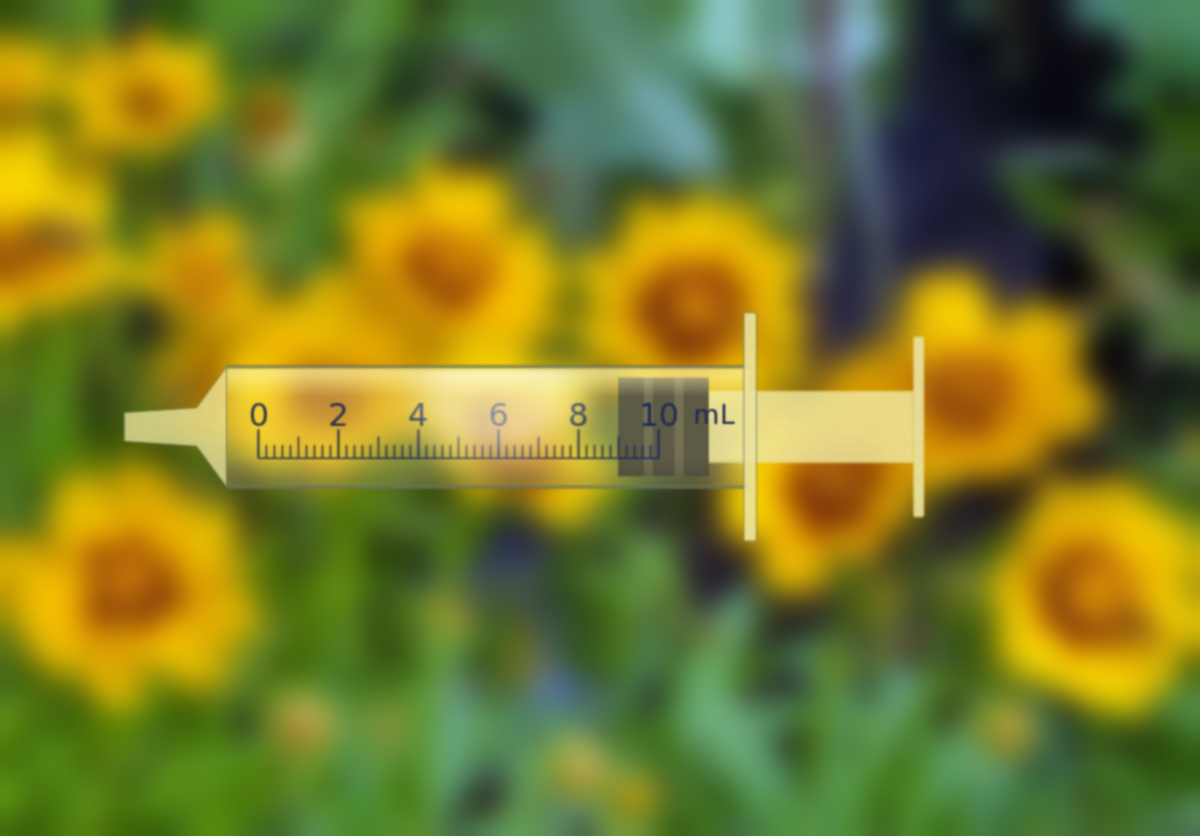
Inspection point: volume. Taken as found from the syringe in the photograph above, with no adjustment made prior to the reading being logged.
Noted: 9 mL
